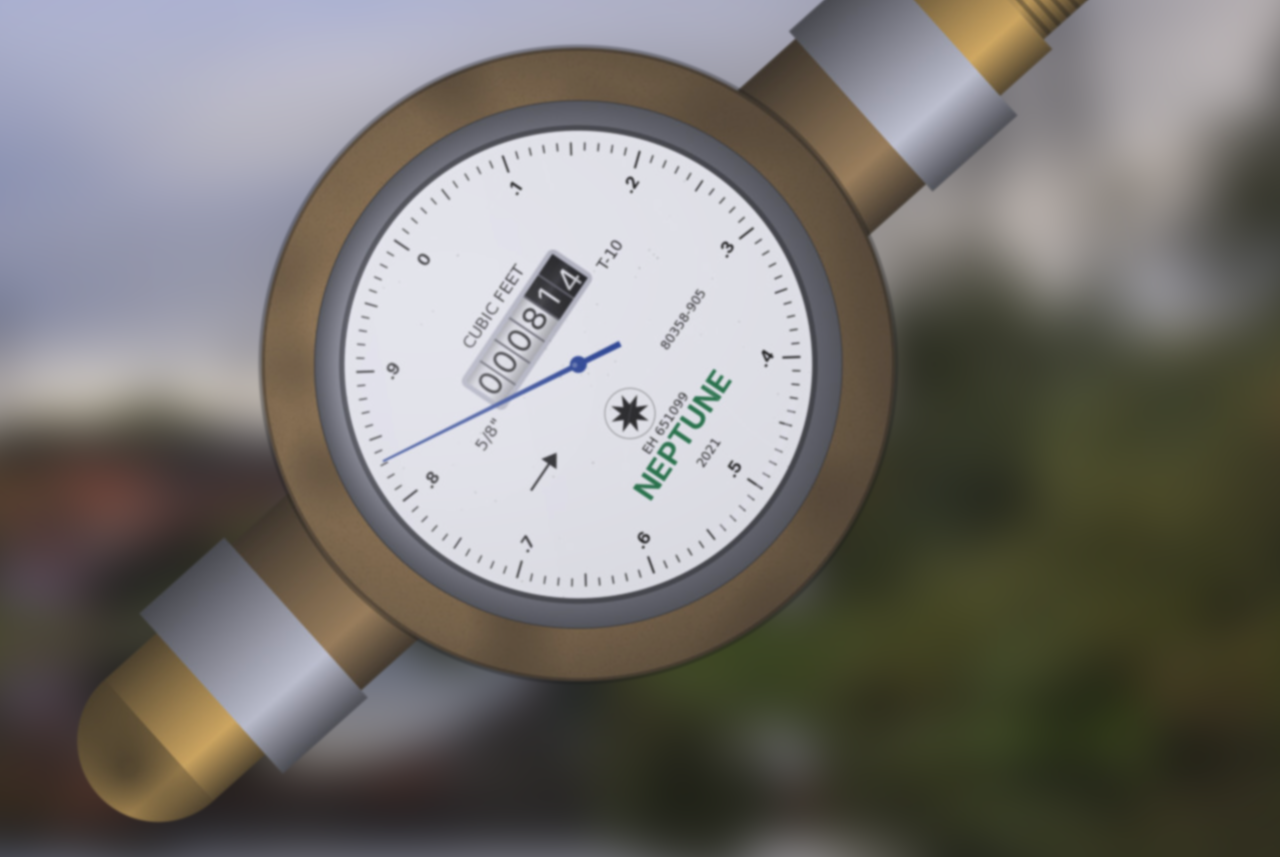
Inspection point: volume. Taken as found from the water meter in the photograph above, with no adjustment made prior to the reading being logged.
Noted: 813.83 ft³
